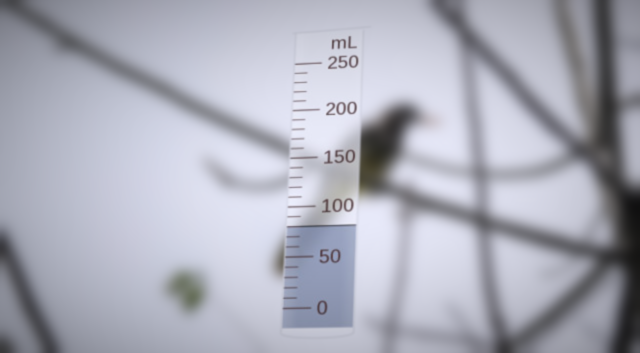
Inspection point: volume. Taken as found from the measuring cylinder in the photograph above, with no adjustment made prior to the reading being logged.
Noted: 80 mL
